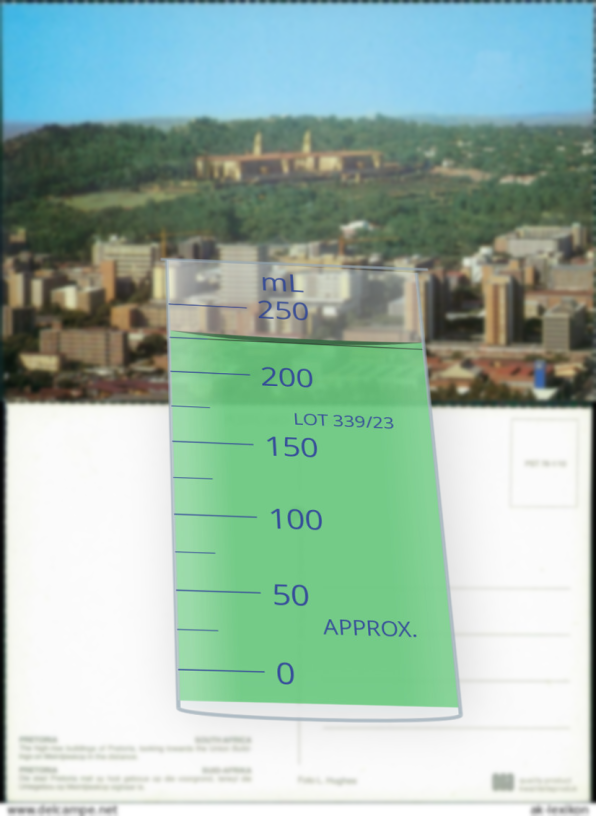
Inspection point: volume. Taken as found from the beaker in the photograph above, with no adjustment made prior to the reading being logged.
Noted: 225 mL
